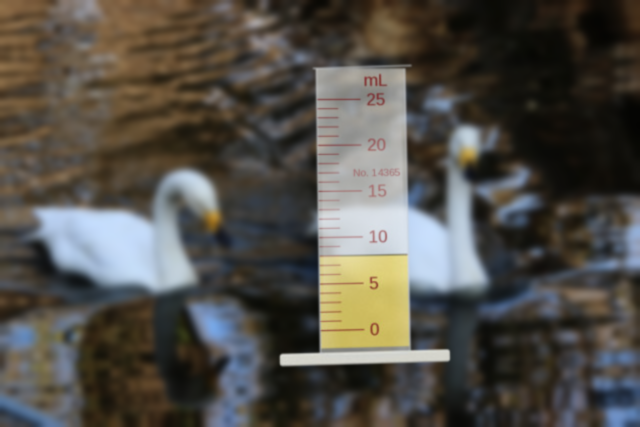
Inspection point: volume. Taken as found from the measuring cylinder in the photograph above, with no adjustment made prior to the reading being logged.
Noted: 8 mL
